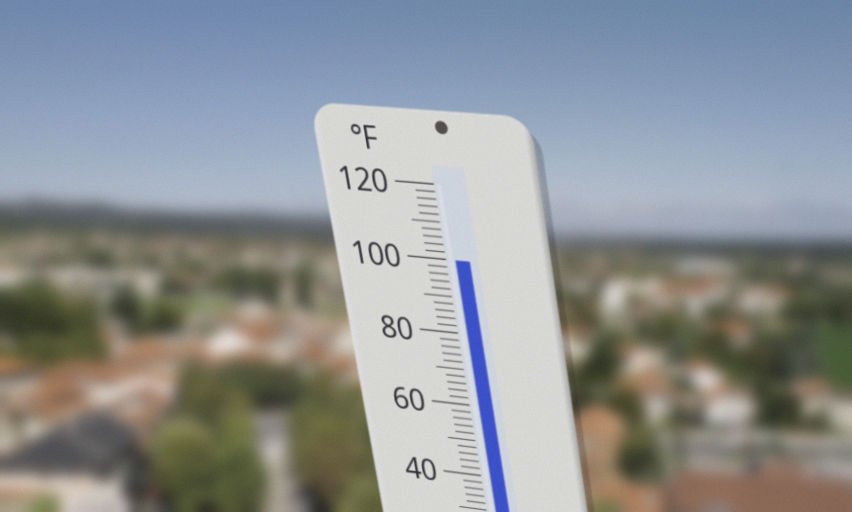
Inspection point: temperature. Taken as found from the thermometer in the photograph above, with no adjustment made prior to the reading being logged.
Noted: 100 °F
